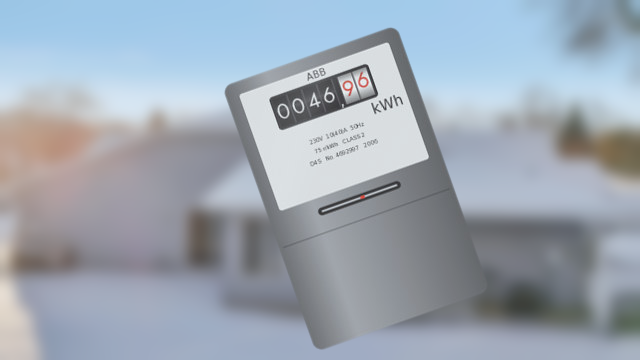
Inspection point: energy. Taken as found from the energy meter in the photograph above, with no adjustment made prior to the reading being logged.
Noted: 46.96 kWh
